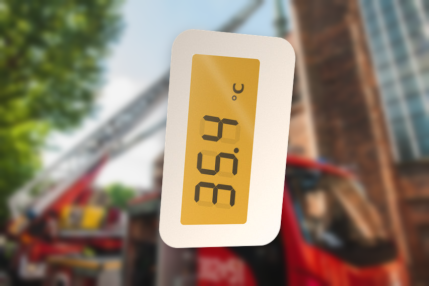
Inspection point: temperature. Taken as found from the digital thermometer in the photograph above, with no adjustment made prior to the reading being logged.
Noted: 35.4 °C
